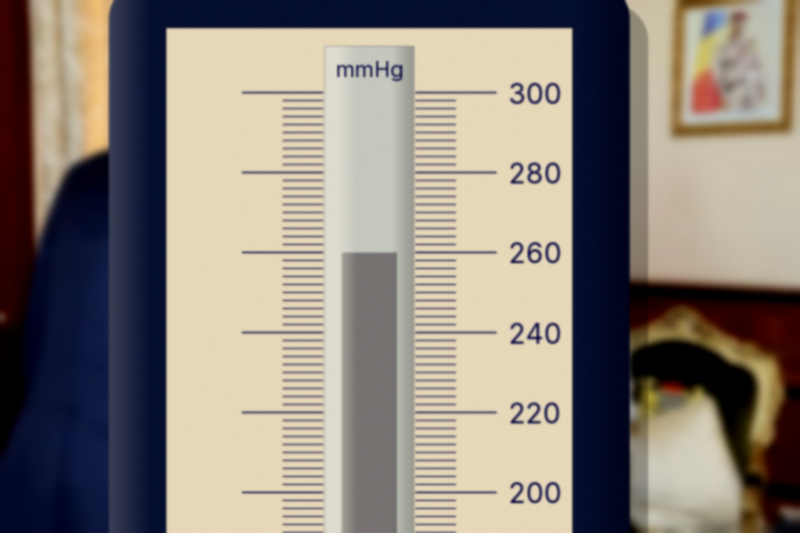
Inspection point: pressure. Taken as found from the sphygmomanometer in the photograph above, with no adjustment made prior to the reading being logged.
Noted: 260 mmHg
